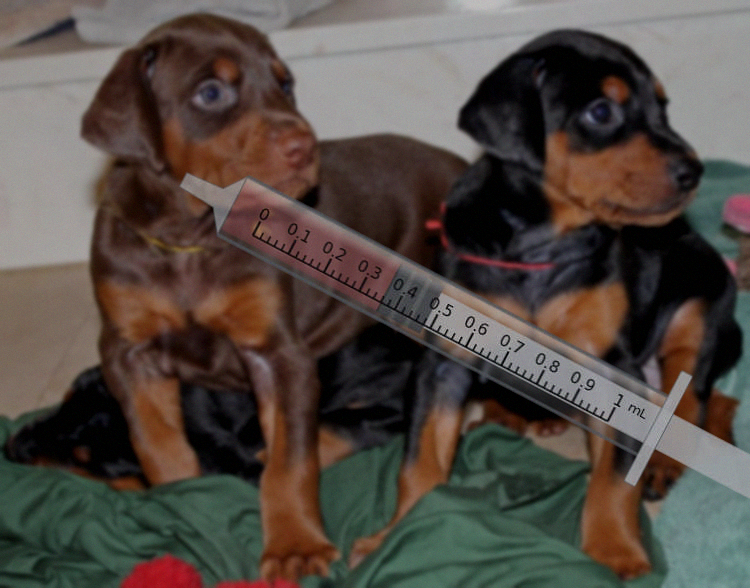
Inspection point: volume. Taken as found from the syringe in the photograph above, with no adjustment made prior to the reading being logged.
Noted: 0.36 mL
